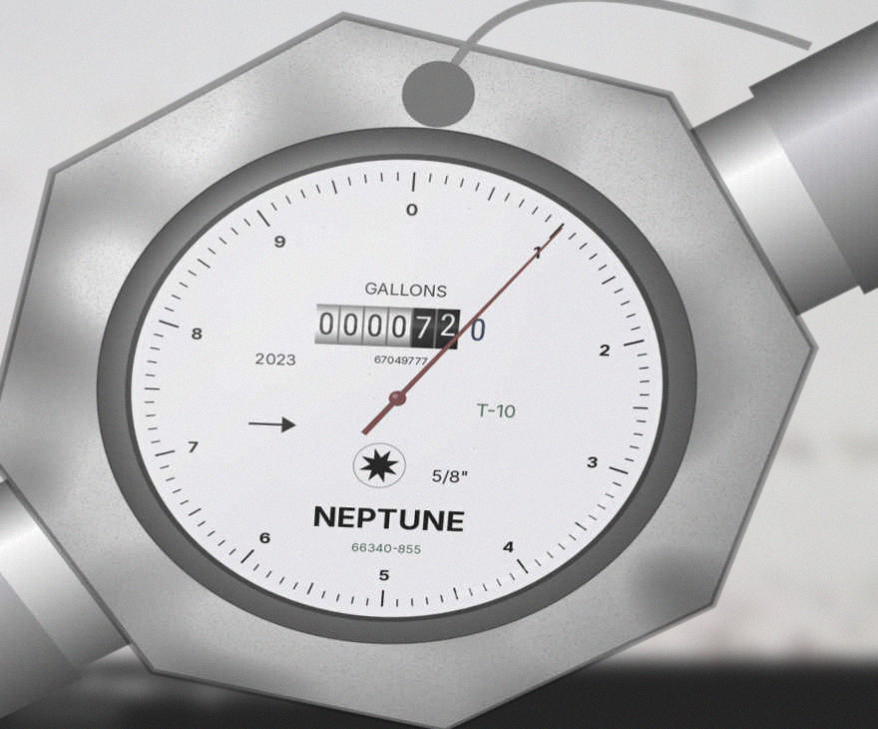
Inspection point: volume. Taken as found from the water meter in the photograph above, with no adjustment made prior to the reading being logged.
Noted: 721.0 gal
